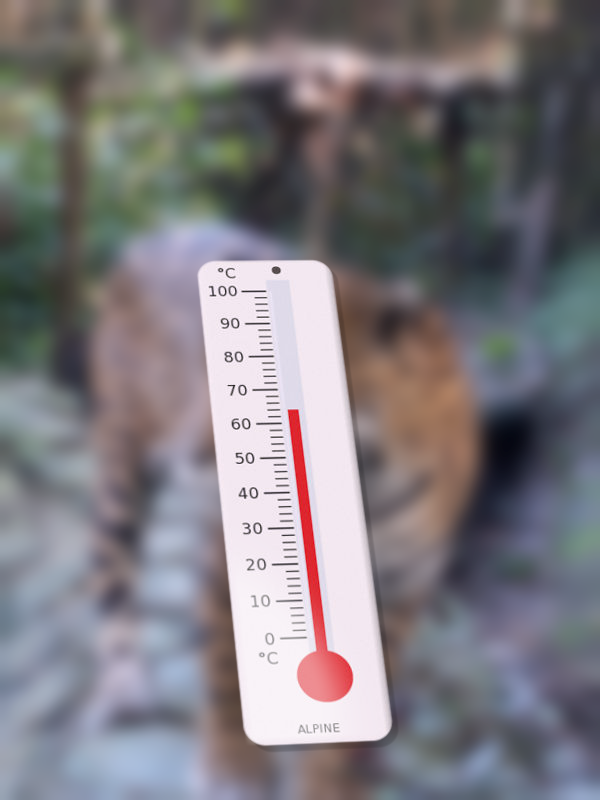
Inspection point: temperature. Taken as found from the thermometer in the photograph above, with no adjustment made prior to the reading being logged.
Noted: 64 °C
